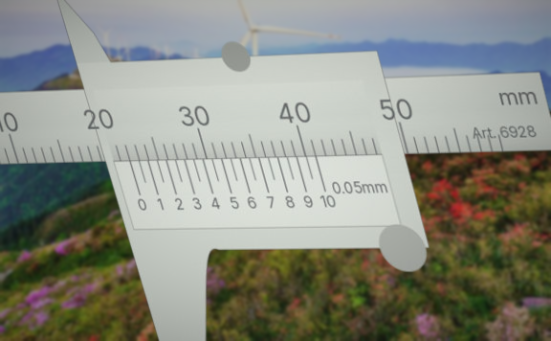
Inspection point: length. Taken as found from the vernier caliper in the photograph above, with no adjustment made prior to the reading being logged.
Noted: 22.0 mm
